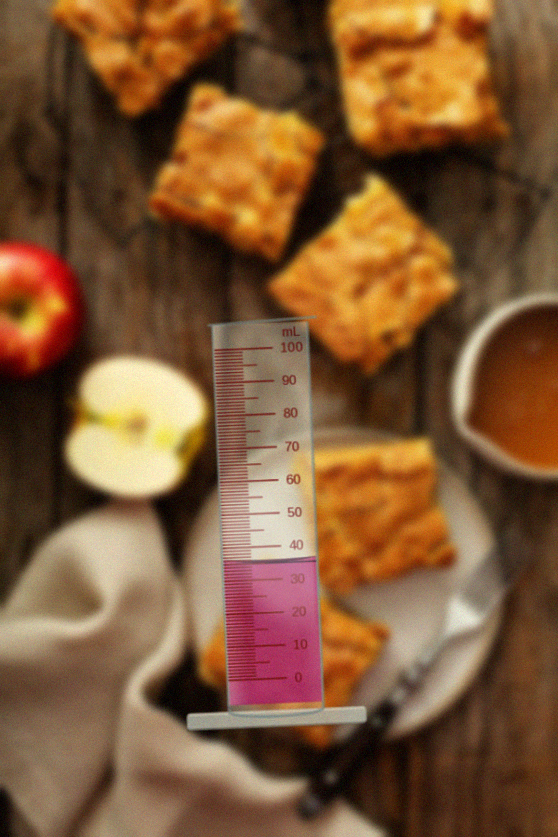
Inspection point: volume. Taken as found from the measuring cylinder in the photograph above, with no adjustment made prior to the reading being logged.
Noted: 35 mL
